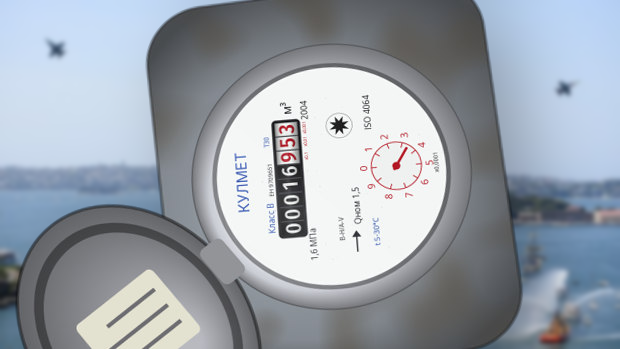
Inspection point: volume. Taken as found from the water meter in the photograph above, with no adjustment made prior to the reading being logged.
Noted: 16.9533 m³
